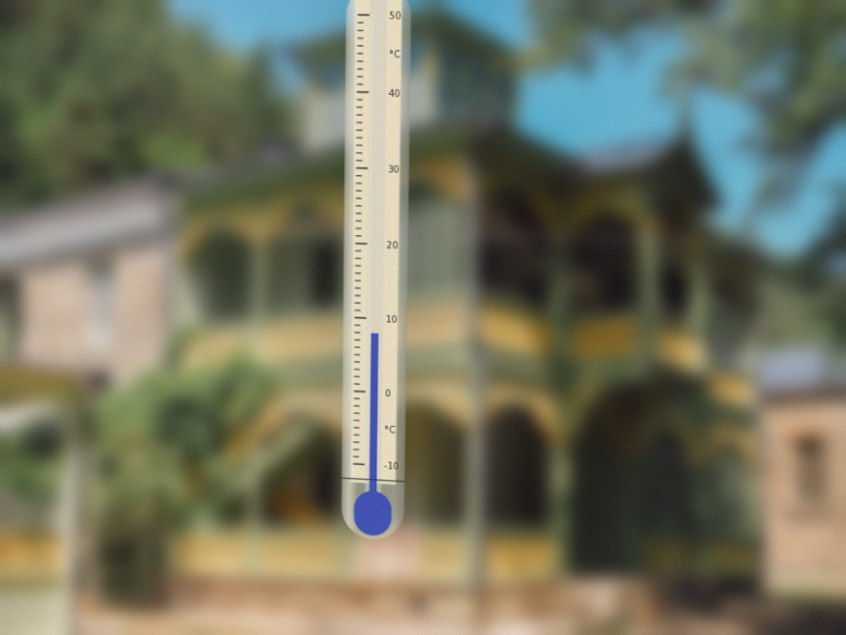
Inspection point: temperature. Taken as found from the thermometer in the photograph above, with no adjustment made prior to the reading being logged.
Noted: 8 °C
